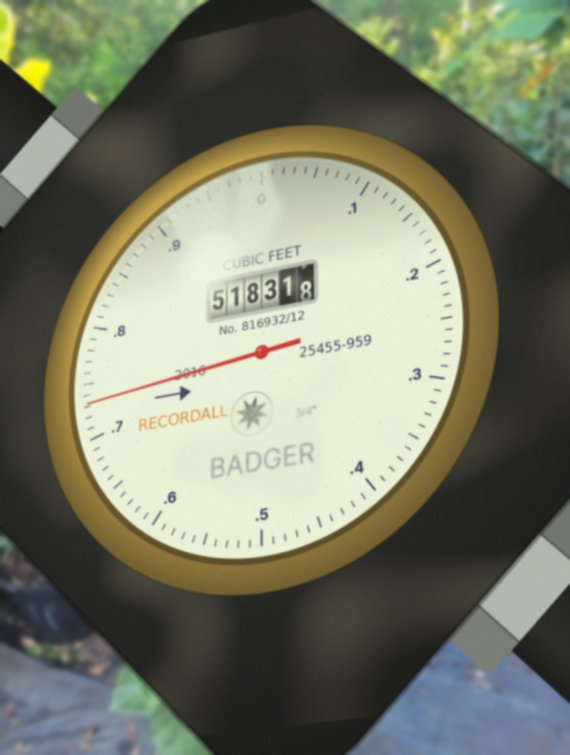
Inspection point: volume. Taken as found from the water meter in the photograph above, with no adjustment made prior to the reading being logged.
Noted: 518317.73 ft³
